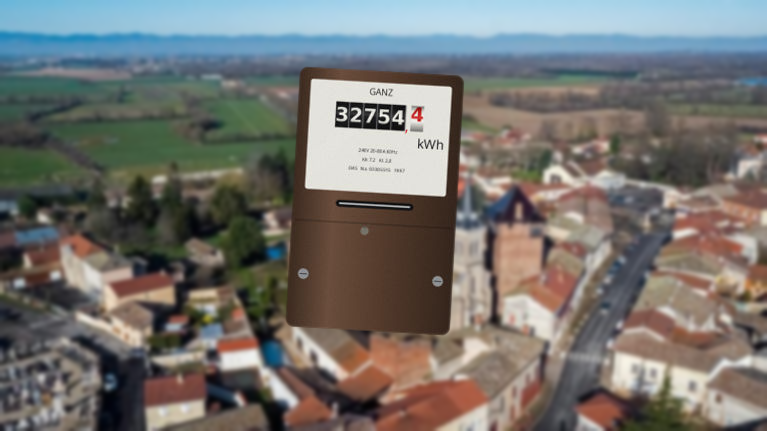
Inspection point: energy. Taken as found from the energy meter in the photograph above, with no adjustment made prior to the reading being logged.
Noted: 32754.4 kWh
